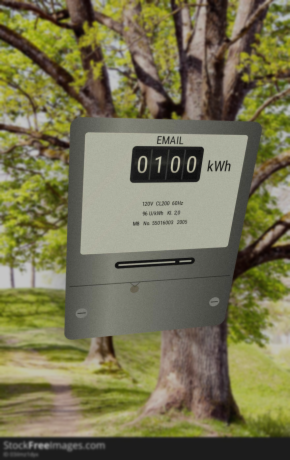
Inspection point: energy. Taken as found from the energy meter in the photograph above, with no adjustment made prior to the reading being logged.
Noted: 100 kWh
